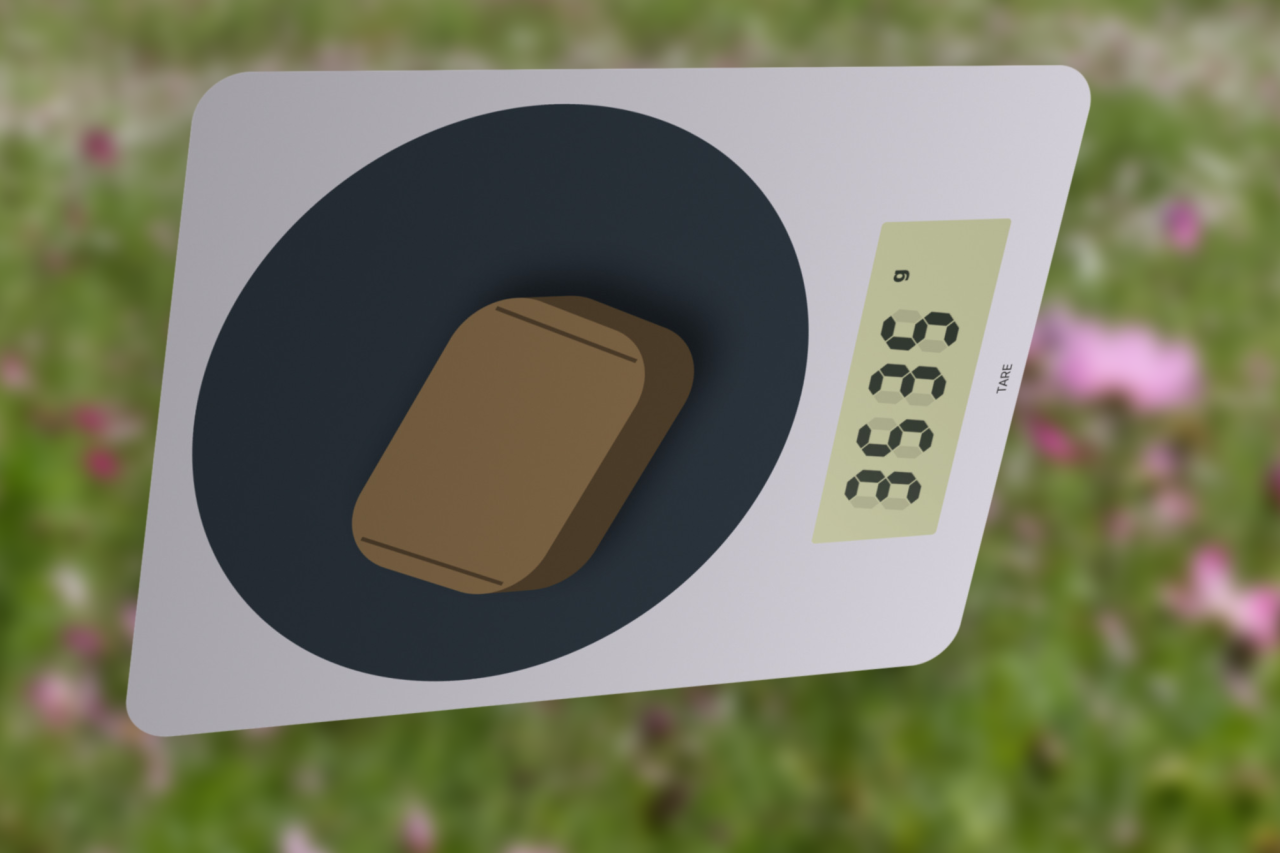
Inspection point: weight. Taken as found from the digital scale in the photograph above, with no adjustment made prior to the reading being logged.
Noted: 3535 g
